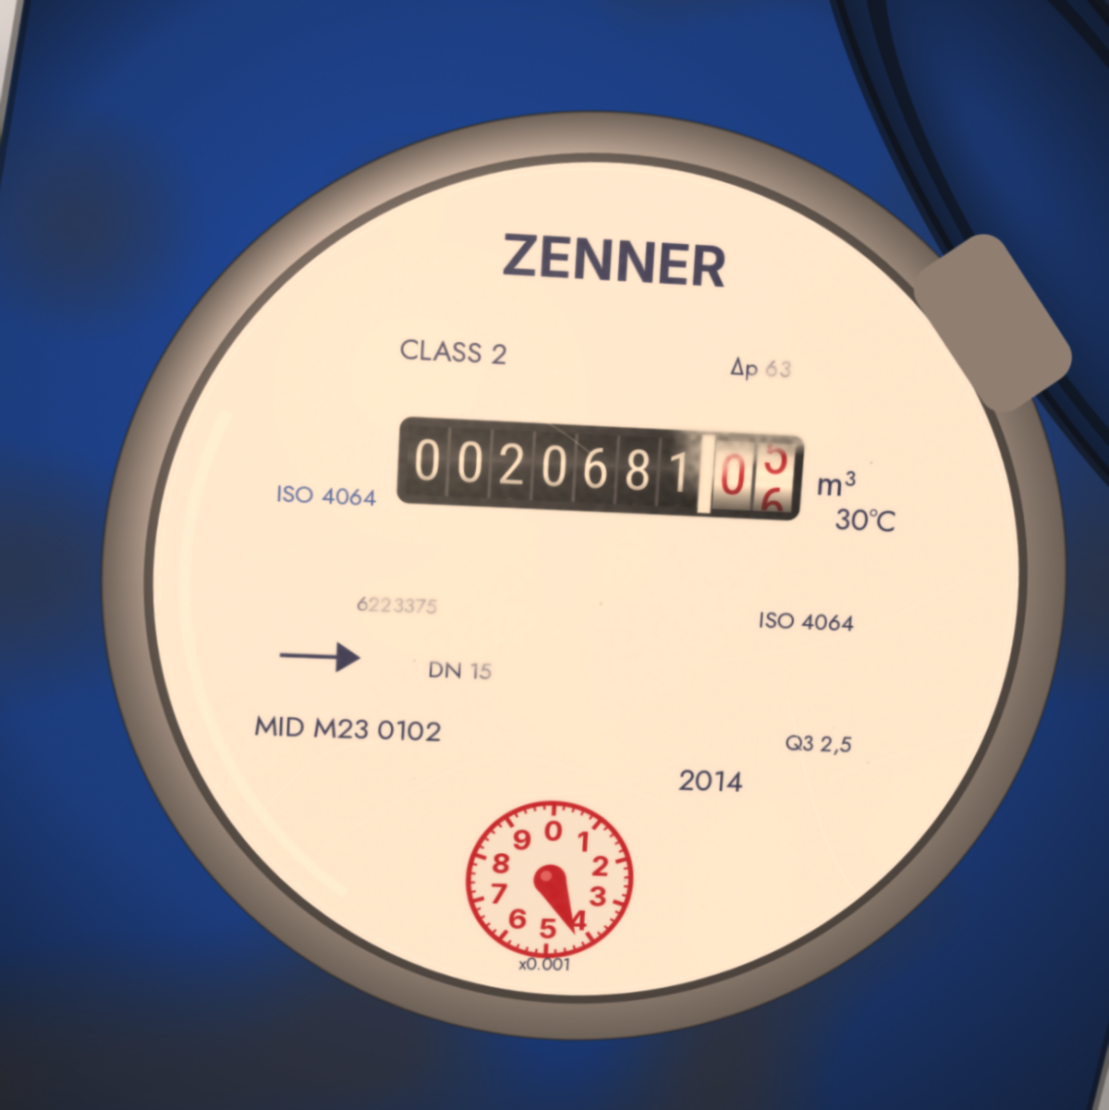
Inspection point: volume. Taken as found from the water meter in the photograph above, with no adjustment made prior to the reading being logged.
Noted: 20681.054 m³
